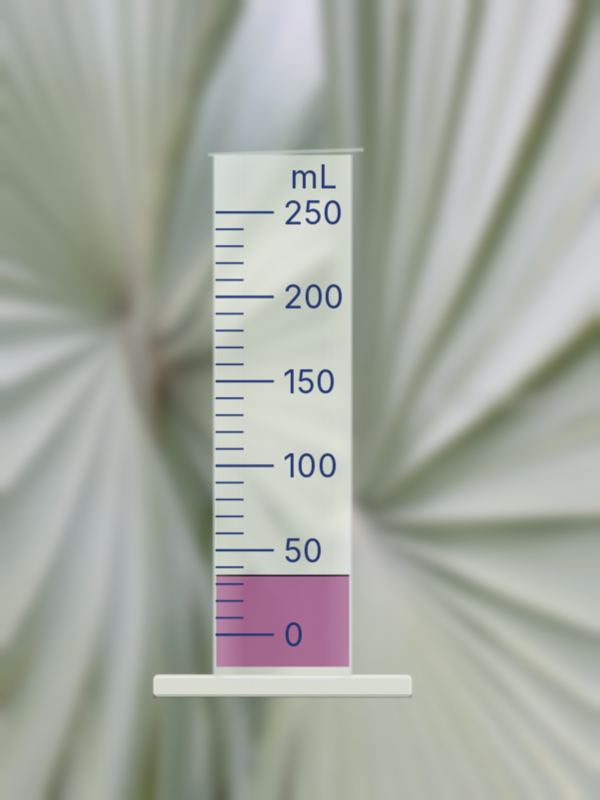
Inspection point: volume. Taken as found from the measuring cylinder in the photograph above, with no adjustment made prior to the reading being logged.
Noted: 35 mL
